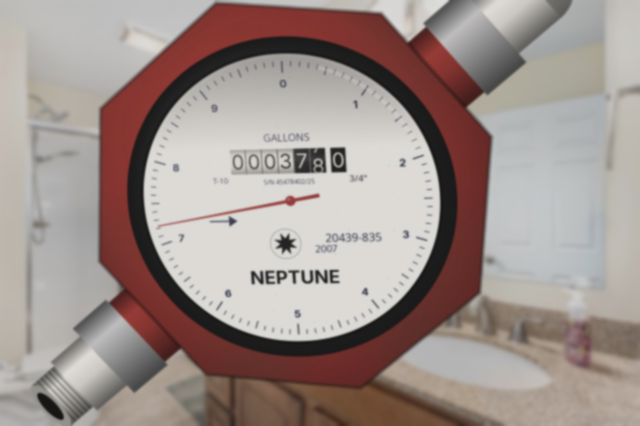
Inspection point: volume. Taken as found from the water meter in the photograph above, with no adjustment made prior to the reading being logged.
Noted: 3777.2 gal
